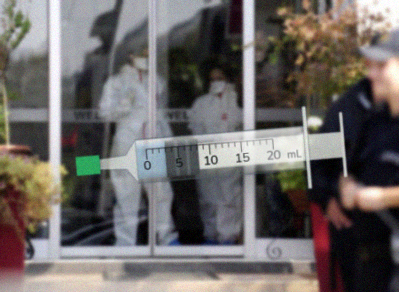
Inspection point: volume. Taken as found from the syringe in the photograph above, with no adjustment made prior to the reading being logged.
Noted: 3 mL
